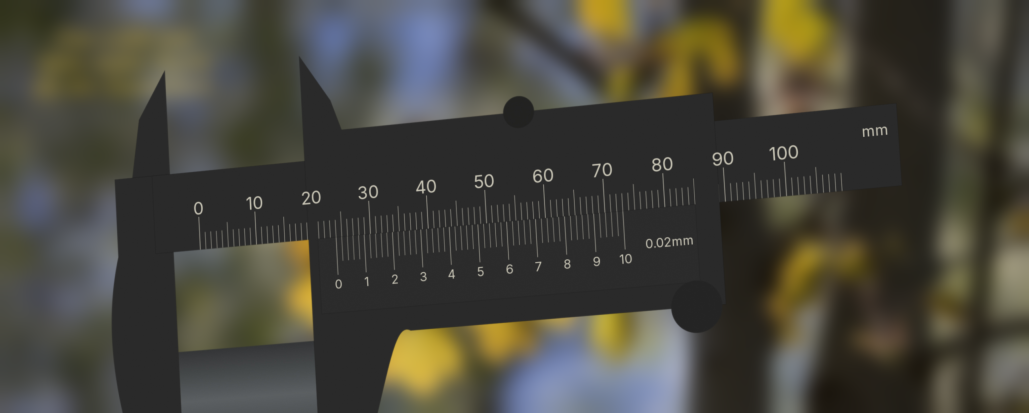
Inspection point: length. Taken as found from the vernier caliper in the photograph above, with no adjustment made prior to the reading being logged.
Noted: 24.0 mm
